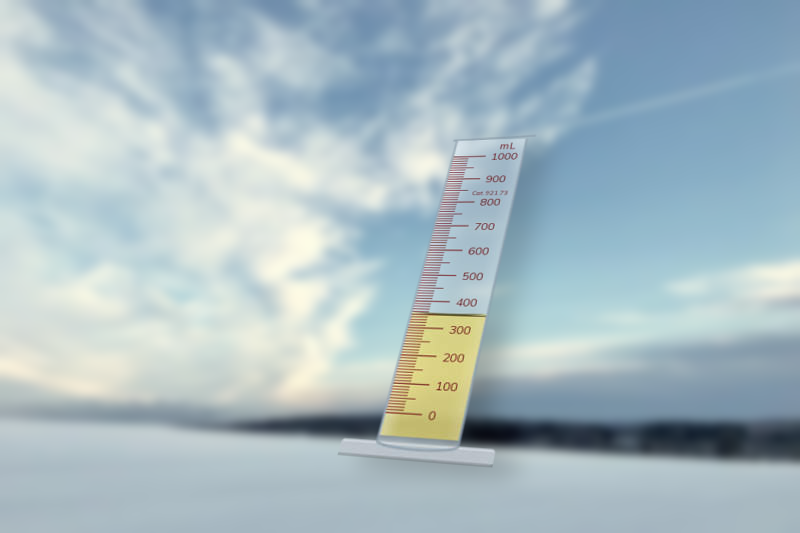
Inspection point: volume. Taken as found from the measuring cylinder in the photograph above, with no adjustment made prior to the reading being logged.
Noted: 350 mL
